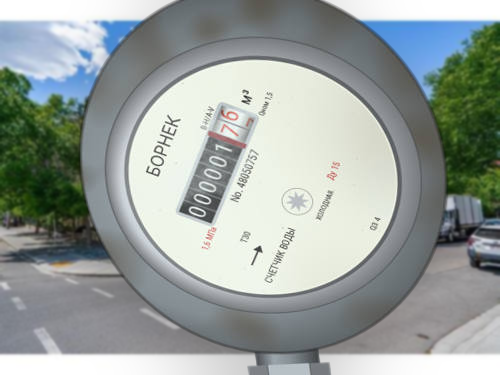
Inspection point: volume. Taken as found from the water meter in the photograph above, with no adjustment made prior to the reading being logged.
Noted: 1.76 m³
